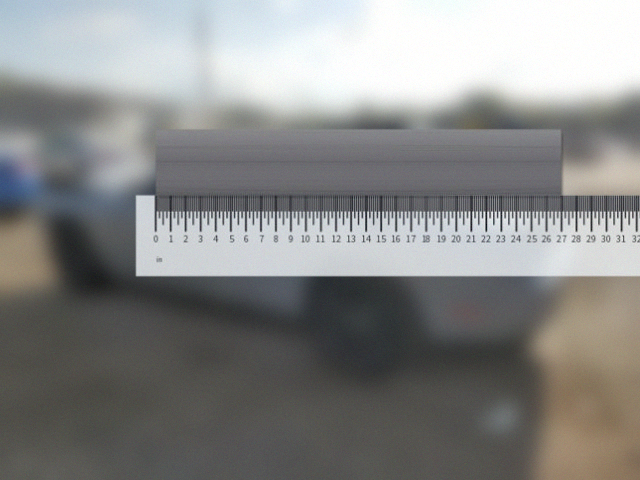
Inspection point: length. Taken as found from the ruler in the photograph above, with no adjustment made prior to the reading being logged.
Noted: 27 in
